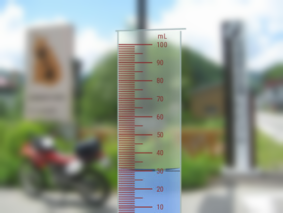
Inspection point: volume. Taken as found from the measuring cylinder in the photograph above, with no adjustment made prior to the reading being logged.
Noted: 30 mL
